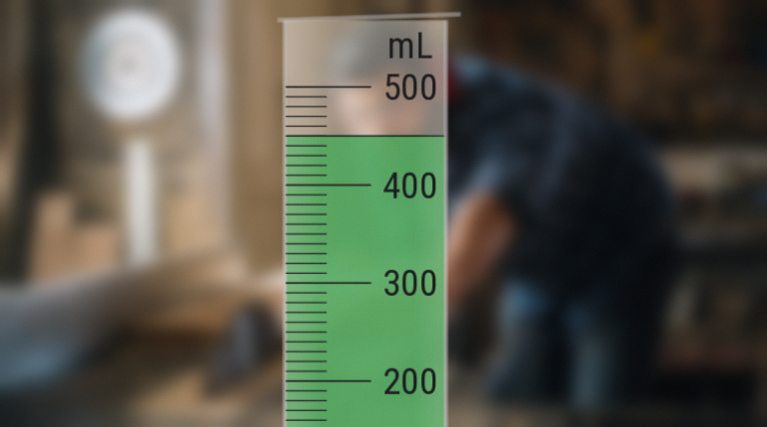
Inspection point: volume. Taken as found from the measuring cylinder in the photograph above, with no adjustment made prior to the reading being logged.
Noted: 450 mL
